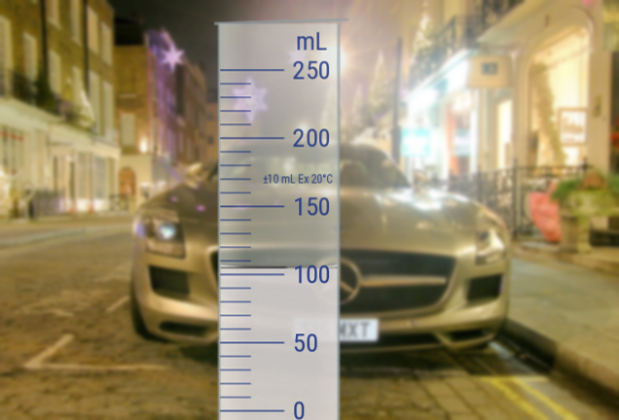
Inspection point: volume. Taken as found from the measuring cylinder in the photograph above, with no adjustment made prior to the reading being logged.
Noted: 105 mL
